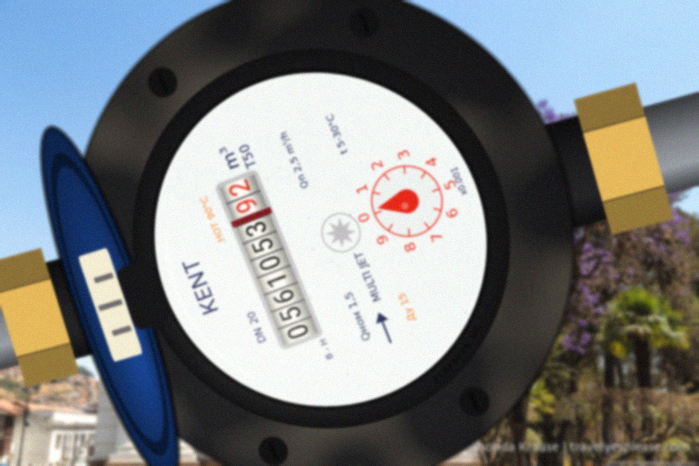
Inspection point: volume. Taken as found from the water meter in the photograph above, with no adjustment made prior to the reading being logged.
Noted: 561053.920 m³
